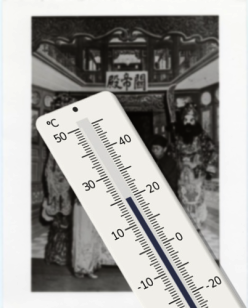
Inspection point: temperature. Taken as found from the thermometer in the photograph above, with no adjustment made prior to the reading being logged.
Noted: 20 °C
